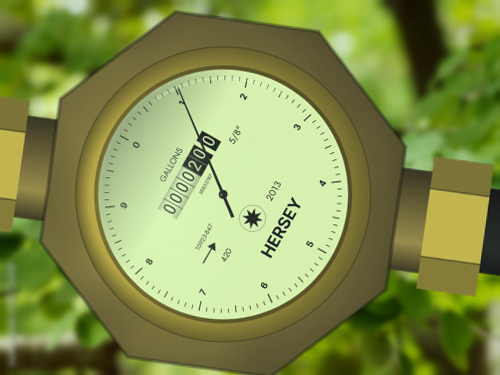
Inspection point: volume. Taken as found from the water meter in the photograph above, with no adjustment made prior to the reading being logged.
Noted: 201.0 gal
